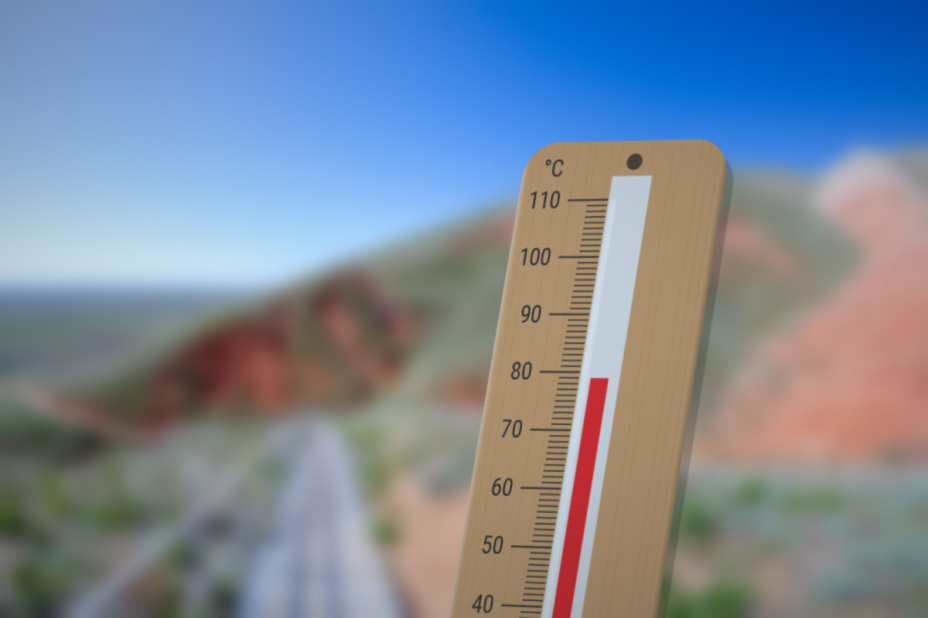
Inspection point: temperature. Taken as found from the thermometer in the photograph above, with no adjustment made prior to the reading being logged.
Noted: 79 °C
